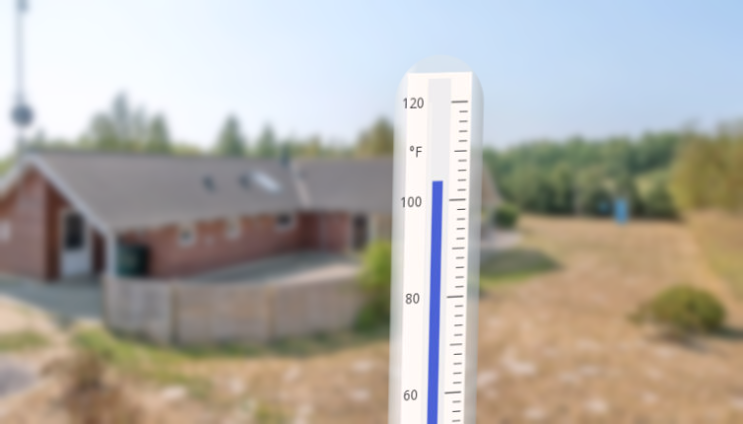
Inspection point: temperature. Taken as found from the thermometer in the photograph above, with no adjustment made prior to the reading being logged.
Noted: 104 °F
